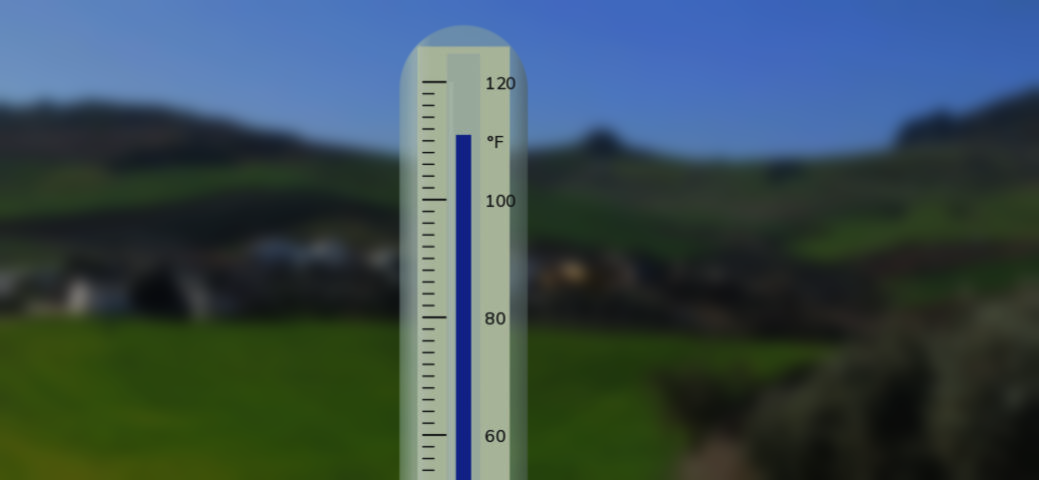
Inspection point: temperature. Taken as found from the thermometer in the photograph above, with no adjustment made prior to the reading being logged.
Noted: 111 °F
